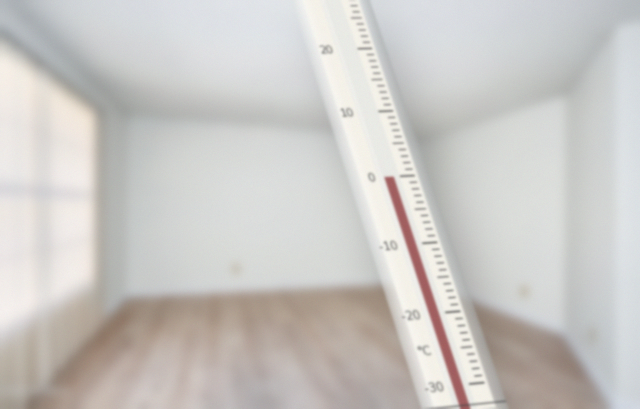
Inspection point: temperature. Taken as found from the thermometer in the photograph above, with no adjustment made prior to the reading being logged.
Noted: 0 °C
